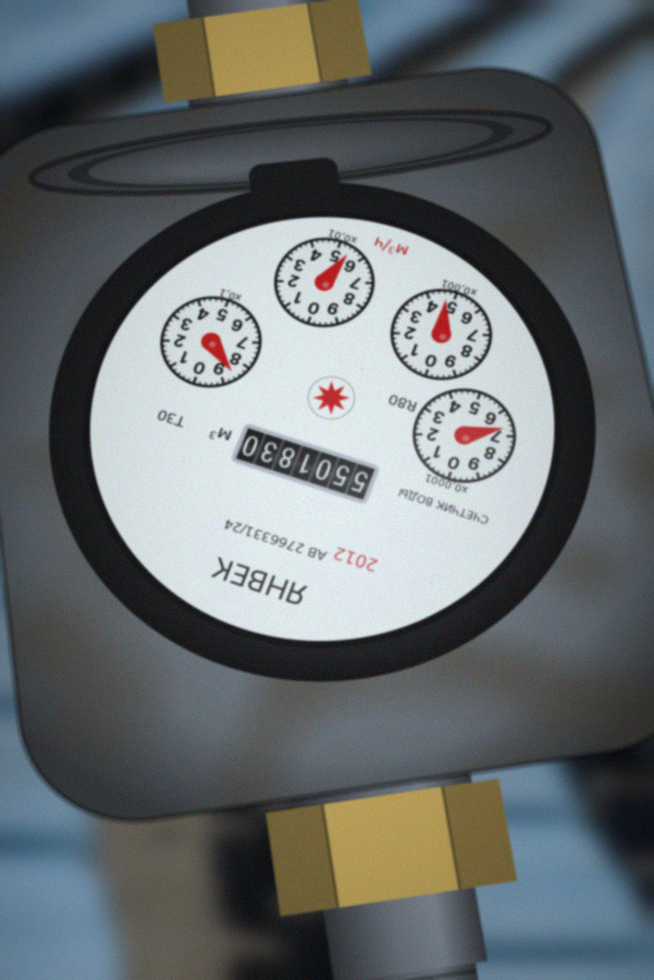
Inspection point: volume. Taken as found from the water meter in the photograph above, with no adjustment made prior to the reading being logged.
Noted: 5501830.8546 m³
